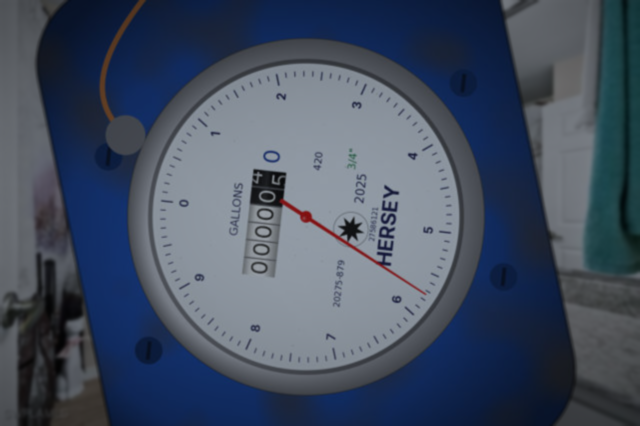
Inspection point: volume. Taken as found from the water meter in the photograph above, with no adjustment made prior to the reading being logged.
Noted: 45.7 gal
